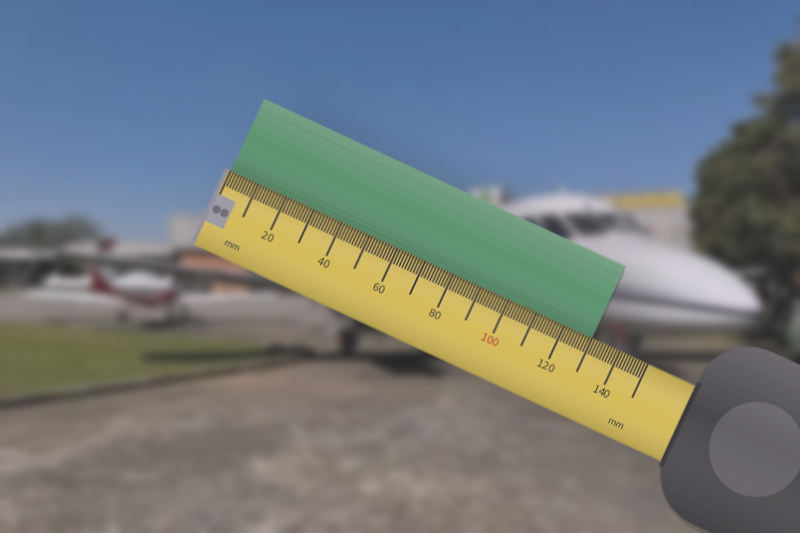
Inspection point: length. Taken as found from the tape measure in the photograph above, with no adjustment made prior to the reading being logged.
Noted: 130 mm
